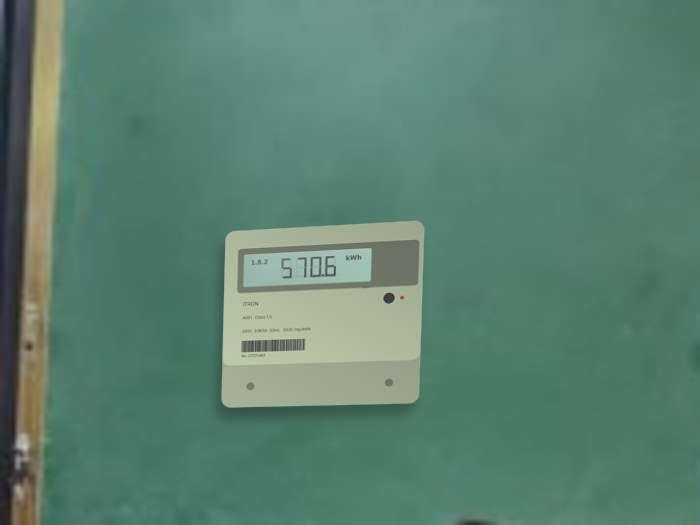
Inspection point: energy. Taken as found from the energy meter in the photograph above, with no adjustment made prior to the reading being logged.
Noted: 570.6 kWh
